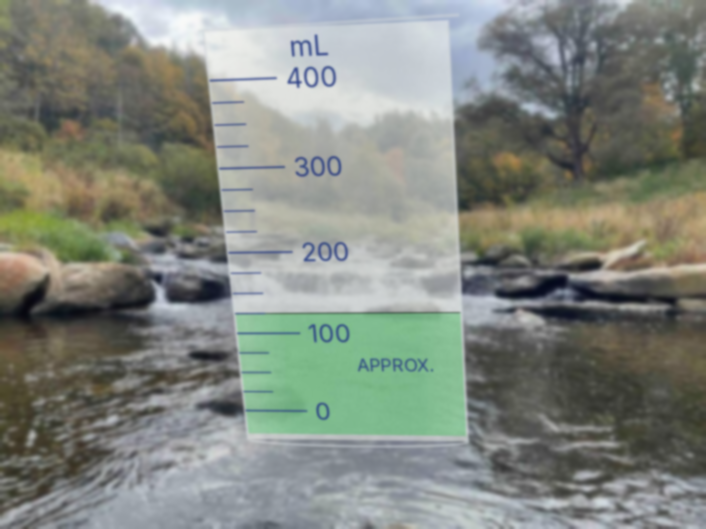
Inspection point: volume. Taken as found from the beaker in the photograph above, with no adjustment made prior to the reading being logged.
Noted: 125 mL
